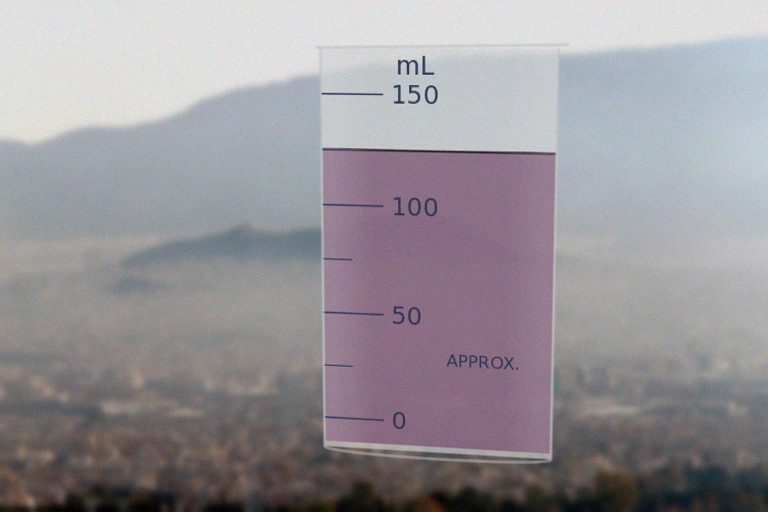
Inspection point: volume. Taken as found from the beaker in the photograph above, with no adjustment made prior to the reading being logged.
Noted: 125 mL
